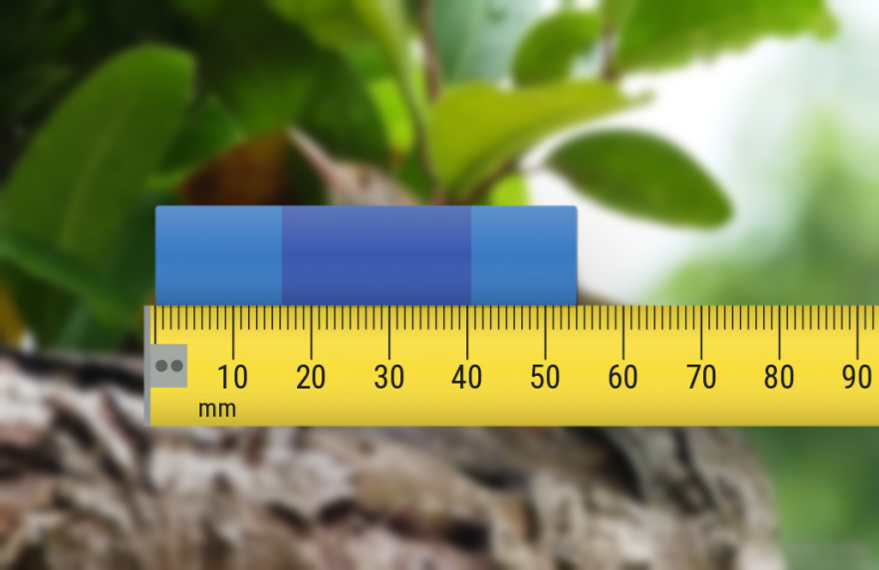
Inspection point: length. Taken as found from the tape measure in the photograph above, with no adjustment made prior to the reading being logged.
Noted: 54 mm
